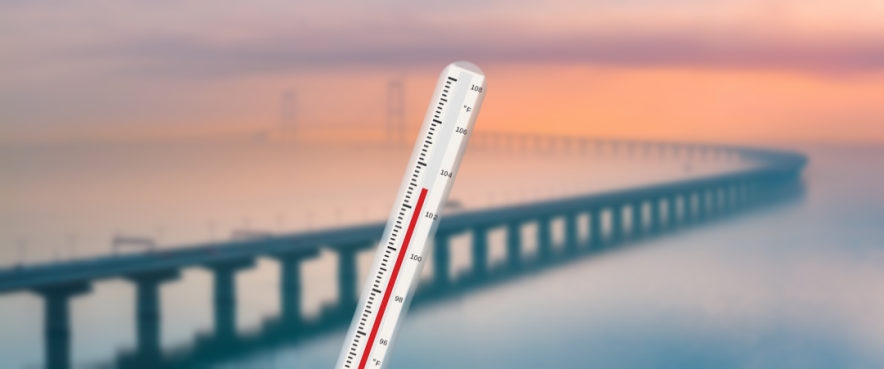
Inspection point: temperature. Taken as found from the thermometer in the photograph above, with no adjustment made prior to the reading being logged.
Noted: 103 °F
